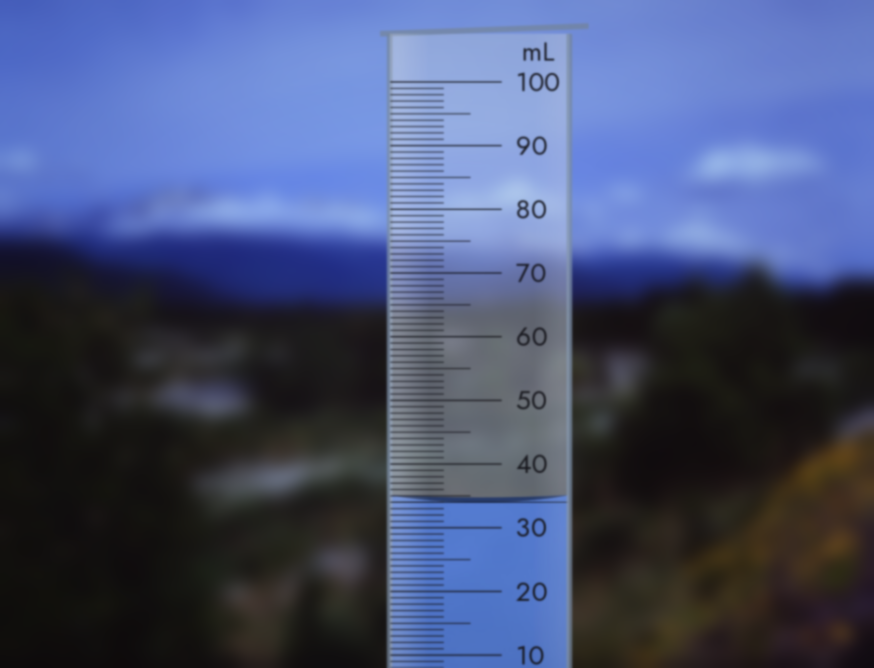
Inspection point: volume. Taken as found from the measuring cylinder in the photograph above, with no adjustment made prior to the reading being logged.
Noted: 34 mL
